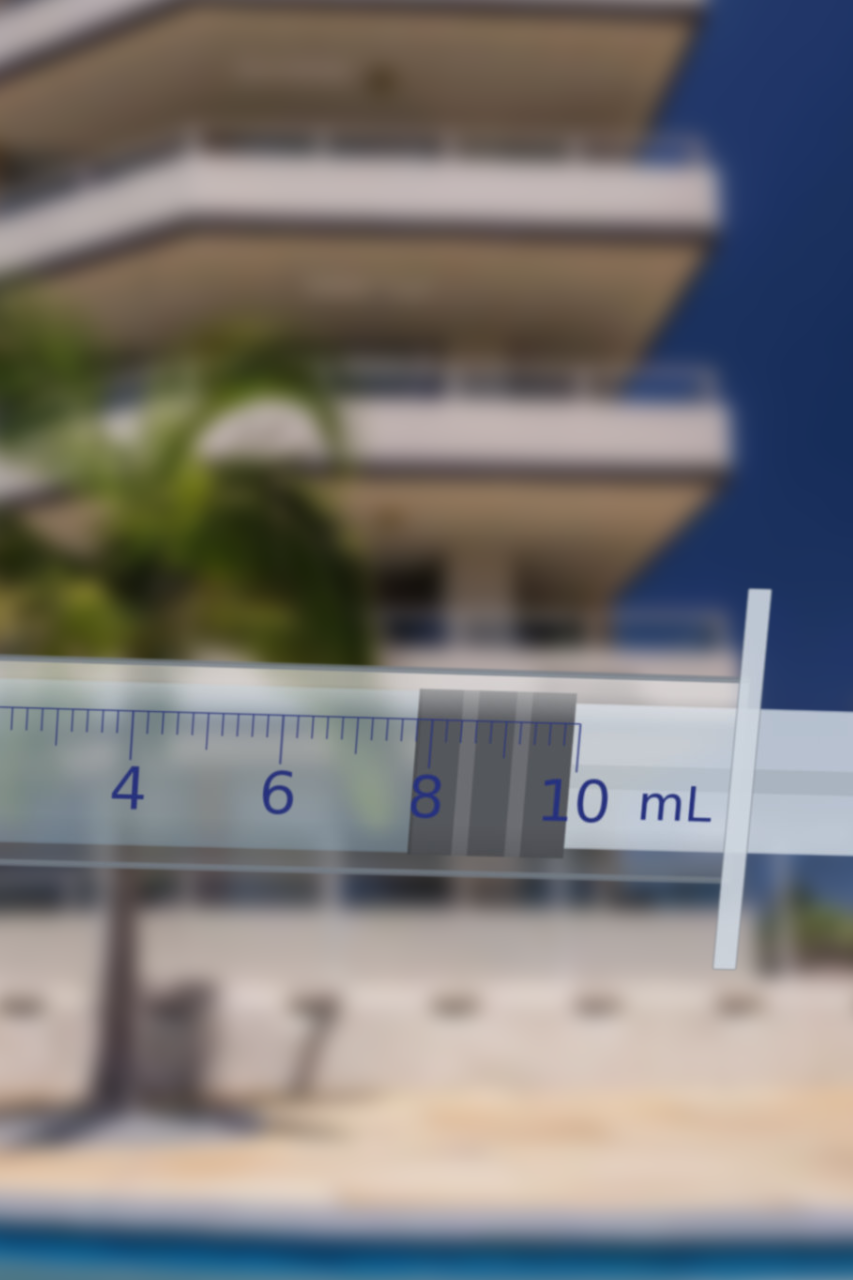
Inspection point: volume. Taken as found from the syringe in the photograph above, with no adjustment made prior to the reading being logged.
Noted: 7.8 mL
